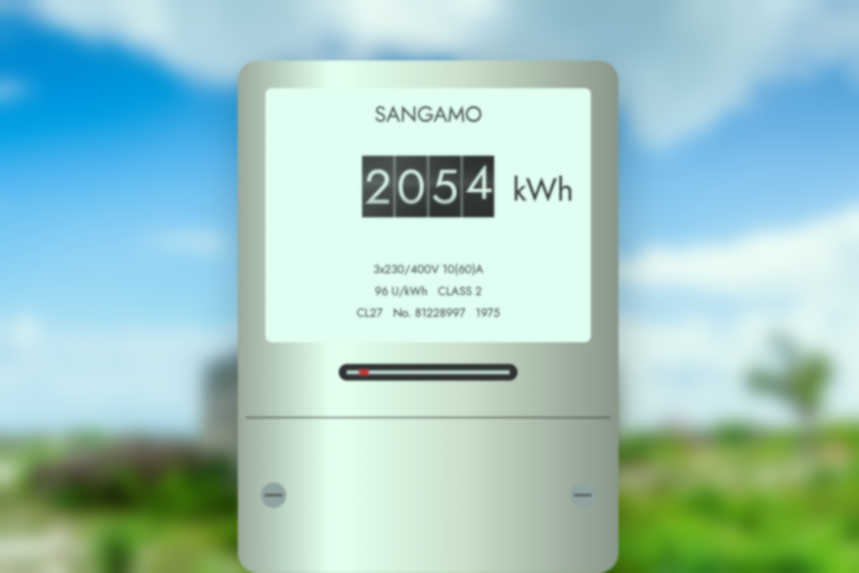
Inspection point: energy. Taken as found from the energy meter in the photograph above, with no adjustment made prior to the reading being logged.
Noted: 2054 kWh
